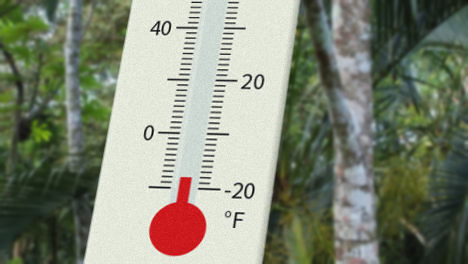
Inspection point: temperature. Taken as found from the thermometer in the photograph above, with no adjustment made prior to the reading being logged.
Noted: -16 °F
